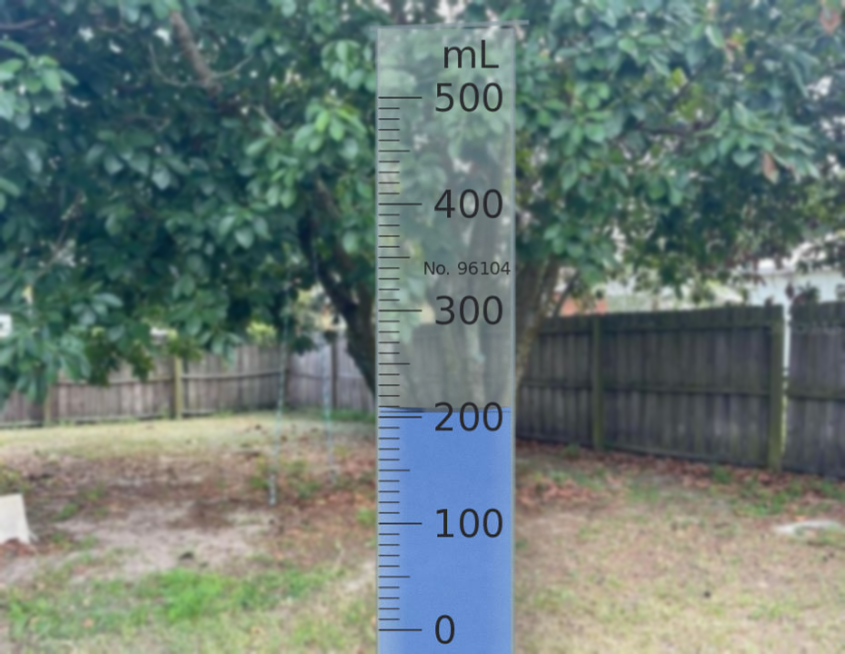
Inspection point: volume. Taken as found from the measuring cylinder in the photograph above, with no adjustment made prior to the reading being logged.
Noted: 205 mL
